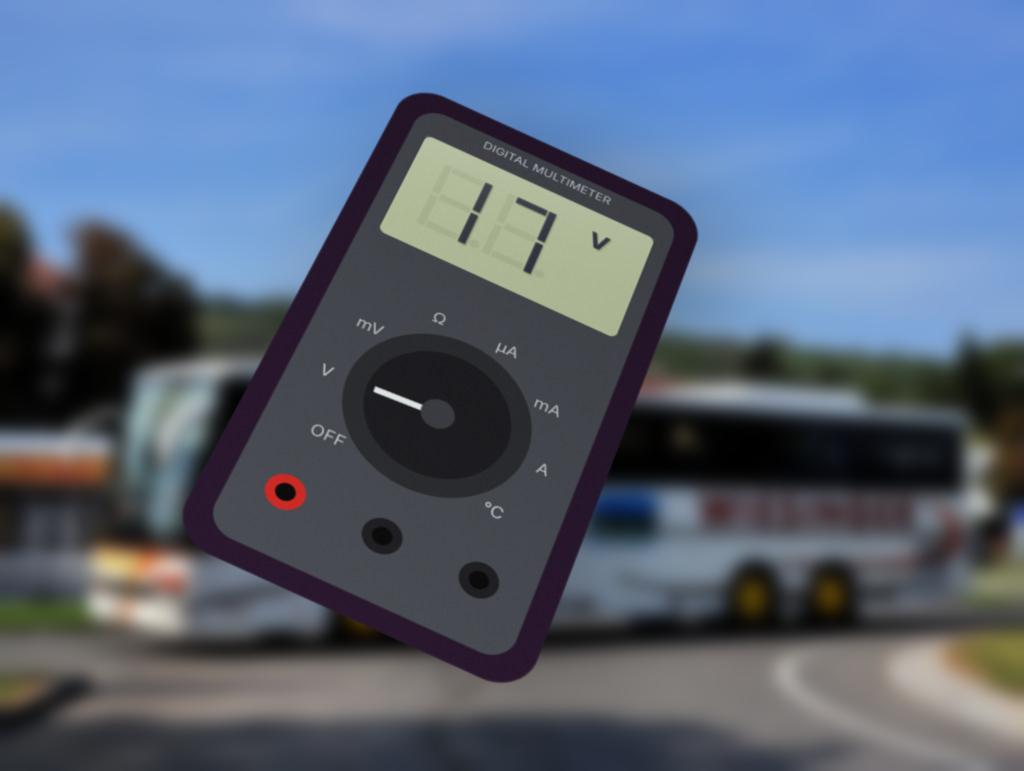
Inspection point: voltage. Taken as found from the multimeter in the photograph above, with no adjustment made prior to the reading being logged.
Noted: 17 V
